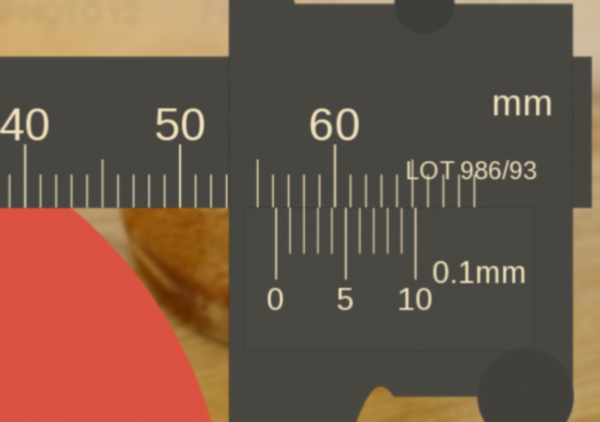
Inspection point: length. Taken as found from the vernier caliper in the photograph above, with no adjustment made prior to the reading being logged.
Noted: 56.2 mm
